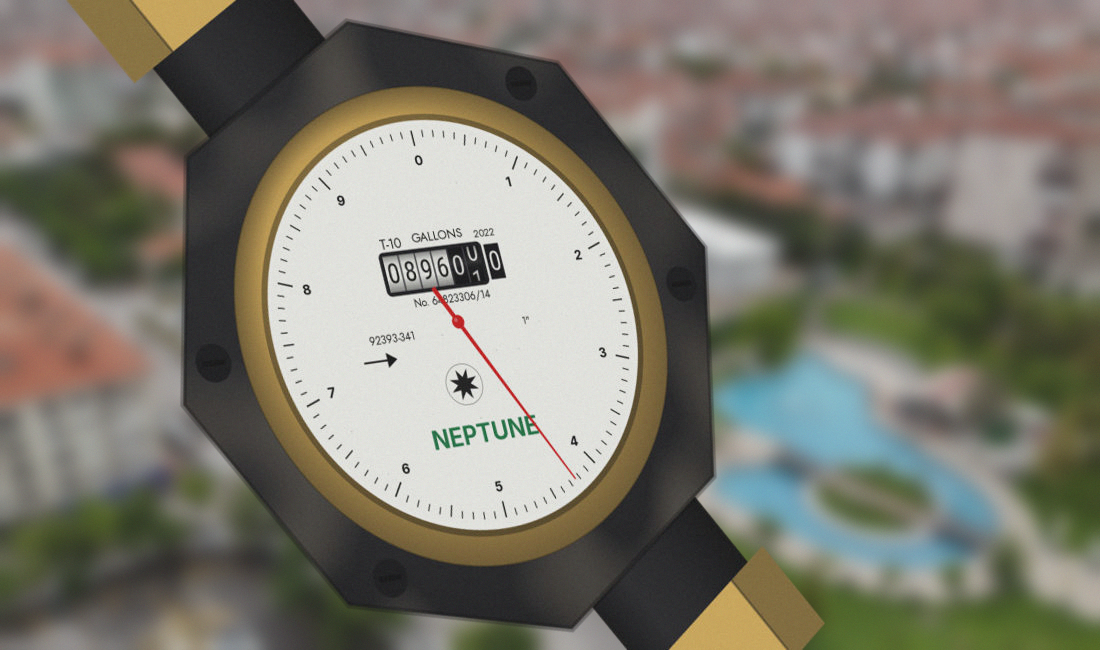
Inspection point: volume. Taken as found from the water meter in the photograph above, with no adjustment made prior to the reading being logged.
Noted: 896004.2 gal
